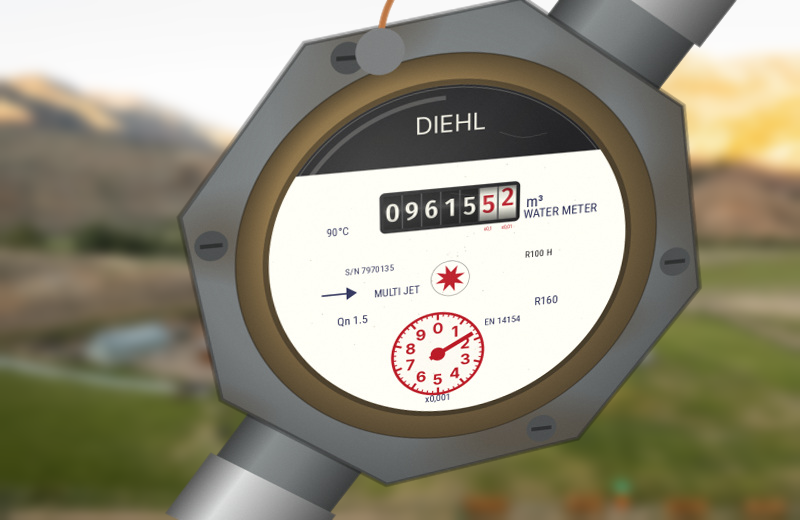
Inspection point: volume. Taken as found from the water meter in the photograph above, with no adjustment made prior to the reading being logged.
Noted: 9615.521 m³
